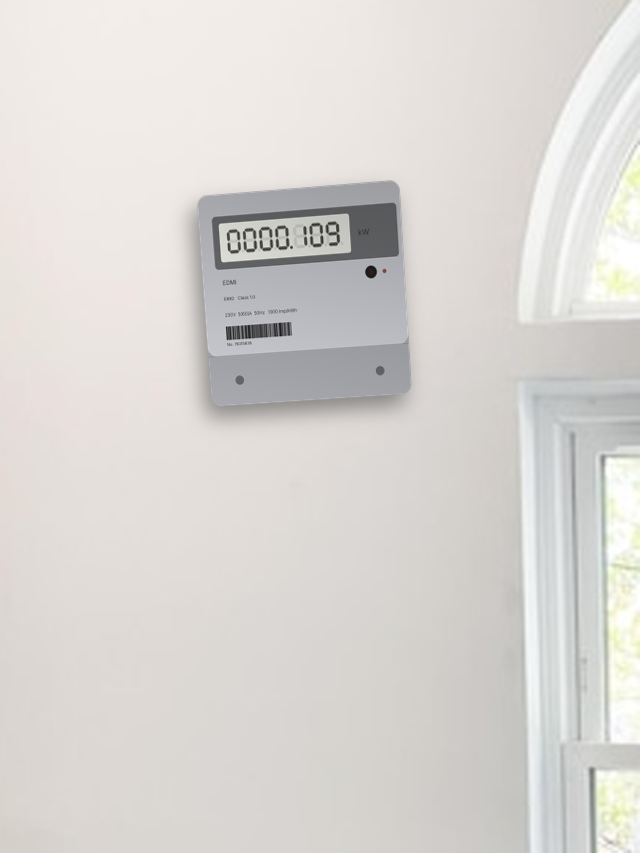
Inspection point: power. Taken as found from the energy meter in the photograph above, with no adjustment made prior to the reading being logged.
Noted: 0.109 kW
